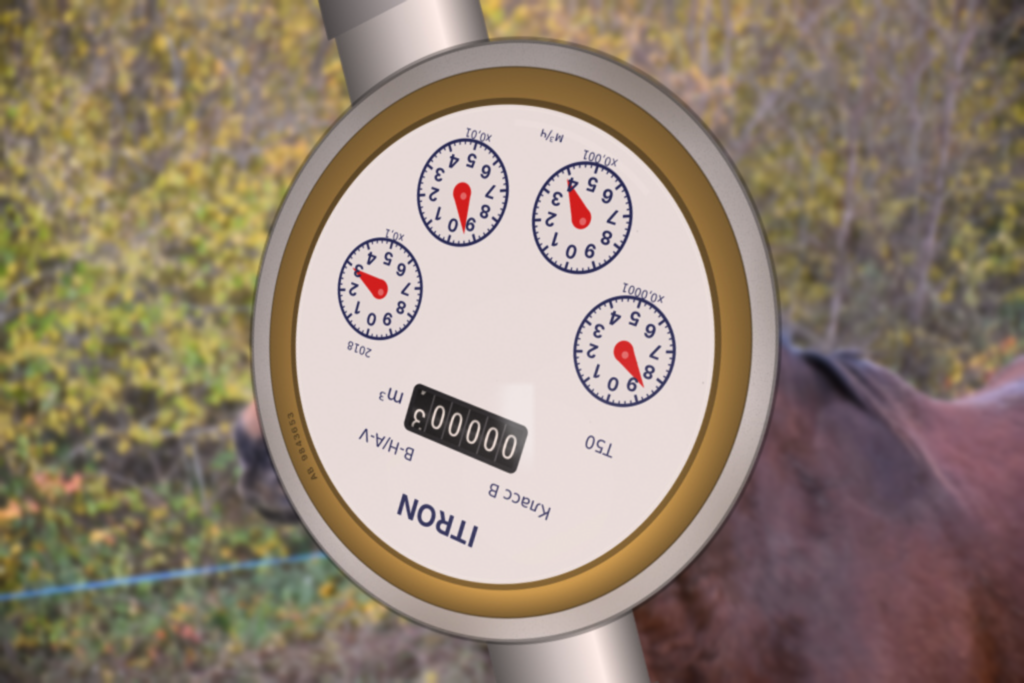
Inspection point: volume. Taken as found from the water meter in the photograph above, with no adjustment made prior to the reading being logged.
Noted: 3.2938 m³
